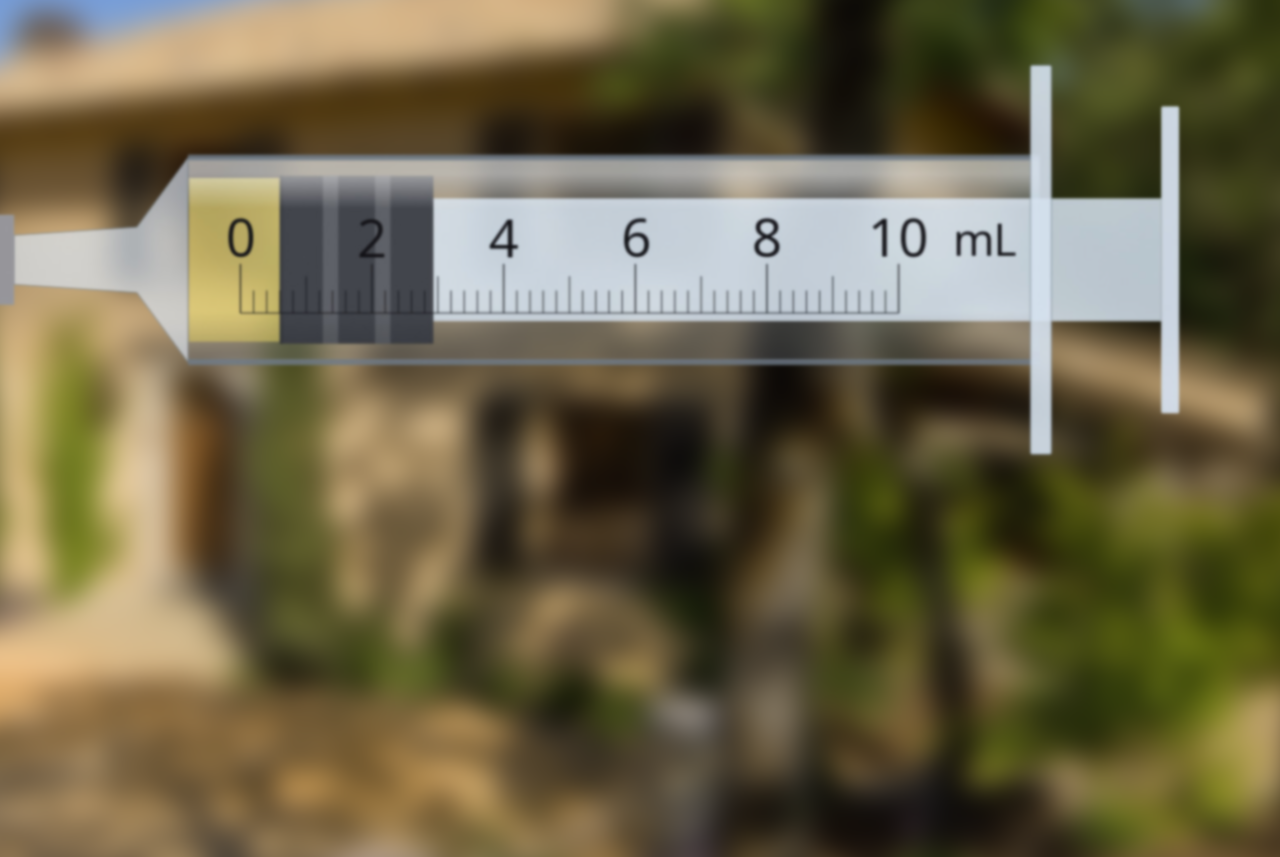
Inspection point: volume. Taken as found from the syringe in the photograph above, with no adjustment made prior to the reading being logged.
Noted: 0.6 mL
